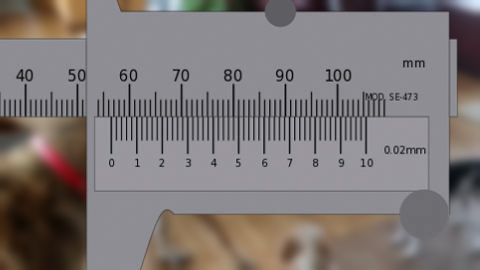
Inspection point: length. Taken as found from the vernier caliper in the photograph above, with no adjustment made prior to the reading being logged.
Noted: 56.5 mm
